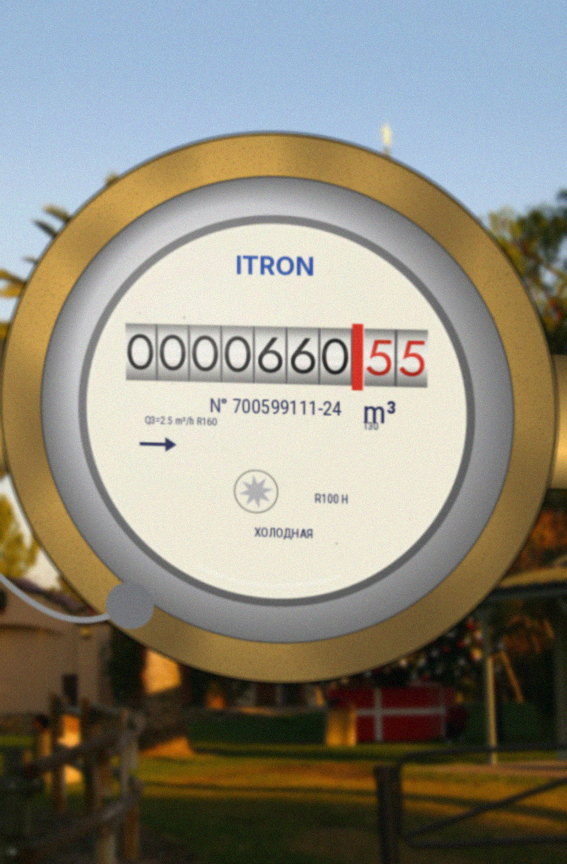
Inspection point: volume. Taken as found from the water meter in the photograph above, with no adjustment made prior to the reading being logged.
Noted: 660.55 m³
